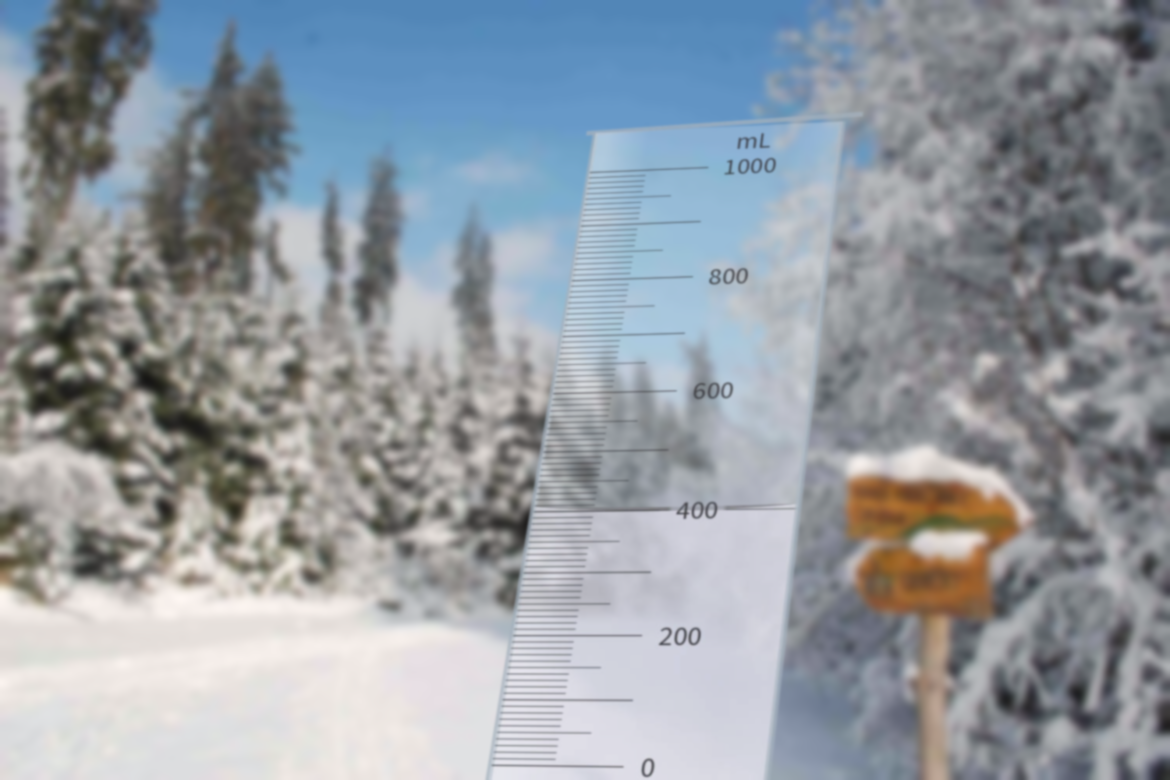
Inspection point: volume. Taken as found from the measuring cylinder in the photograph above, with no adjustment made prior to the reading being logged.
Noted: 400 mL
